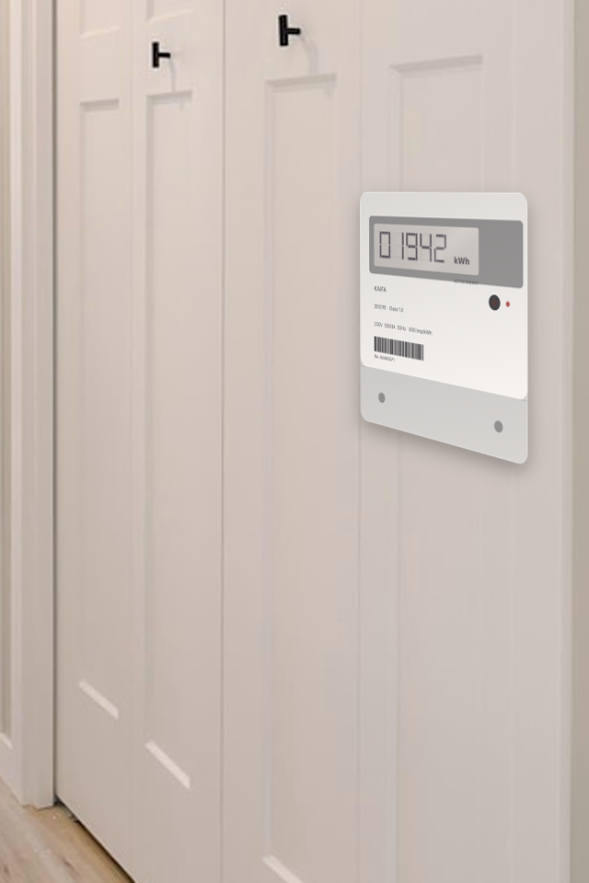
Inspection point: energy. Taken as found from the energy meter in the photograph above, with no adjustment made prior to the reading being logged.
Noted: 1942 kWh
